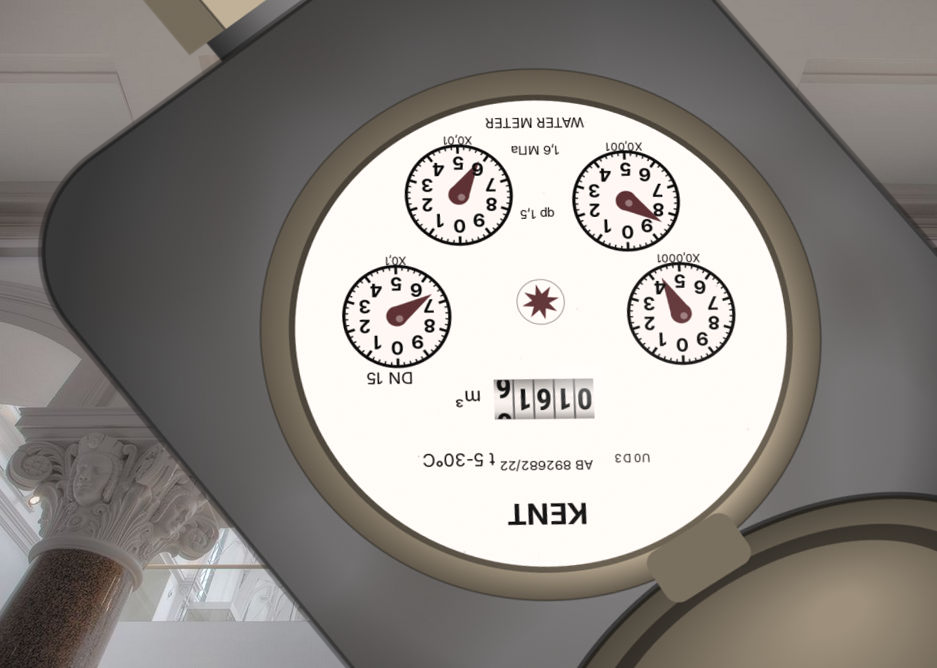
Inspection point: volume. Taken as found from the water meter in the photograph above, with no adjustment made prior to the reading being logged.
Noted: 1615.6584 m³
